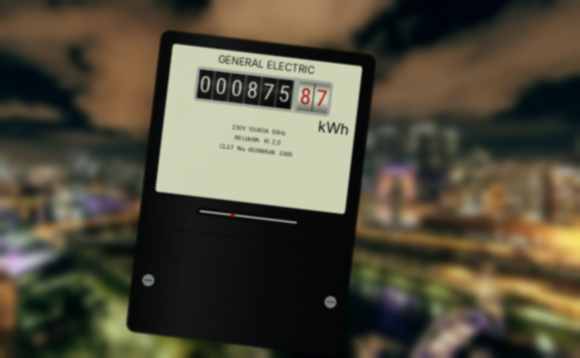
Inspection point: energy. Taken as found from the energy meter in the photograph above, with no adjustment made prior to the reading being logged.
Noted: 875.87 kWh
